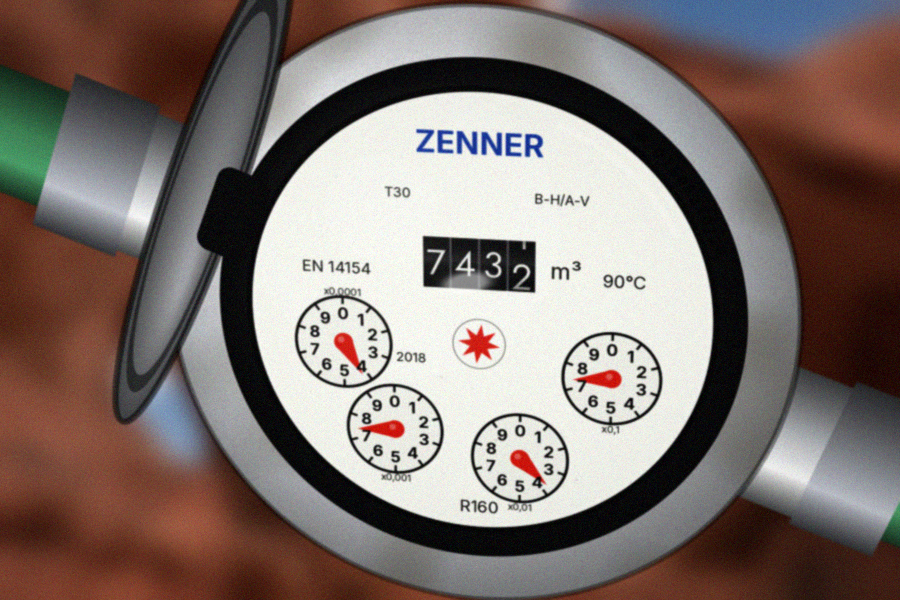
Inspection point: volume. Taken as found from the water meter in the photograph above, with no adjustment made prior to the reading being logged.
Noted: 7431.7374 m³
